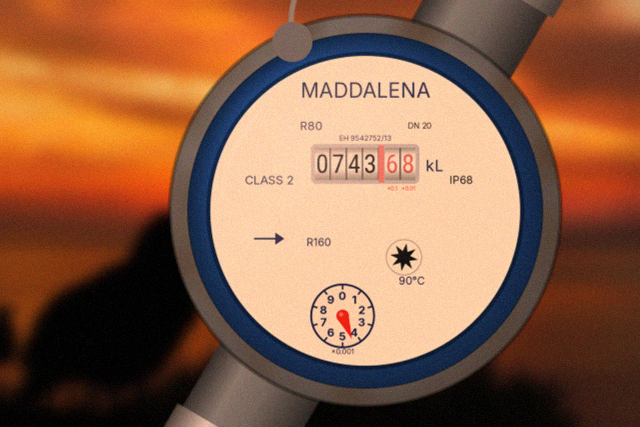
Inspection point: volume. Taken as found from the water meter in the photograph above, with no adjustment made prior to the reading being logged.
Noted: 743.684 kL
